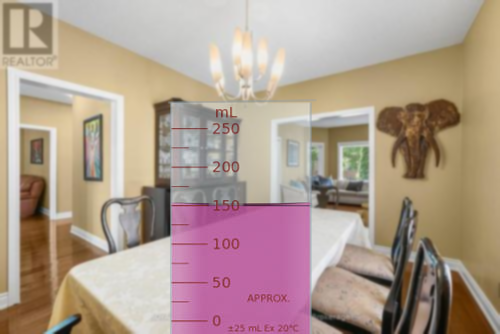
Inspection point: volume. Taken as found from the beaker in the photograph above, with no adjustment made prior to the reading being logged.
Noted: 150 mL
